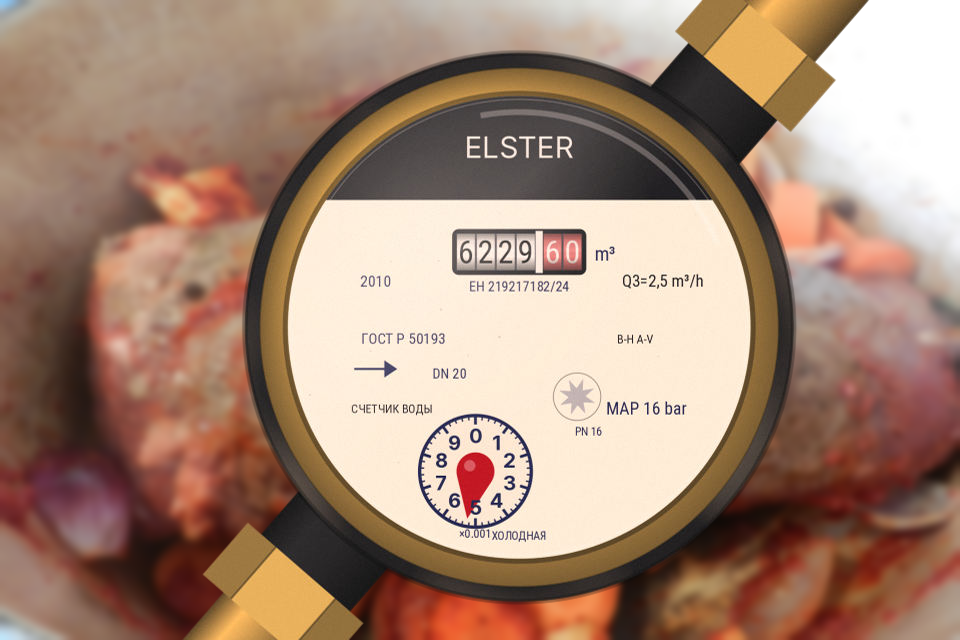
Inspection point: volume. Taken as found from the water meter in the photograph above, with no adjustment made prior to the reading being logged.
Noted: 6229.605 m³
